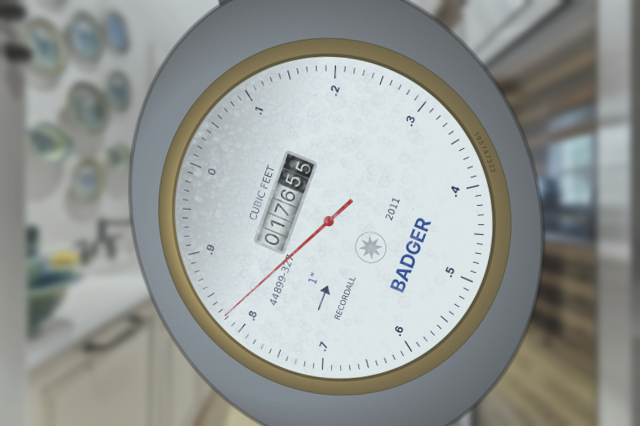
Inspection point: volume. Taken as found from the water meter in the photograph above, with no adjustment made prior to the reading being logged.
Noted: 17654.82 ft³
